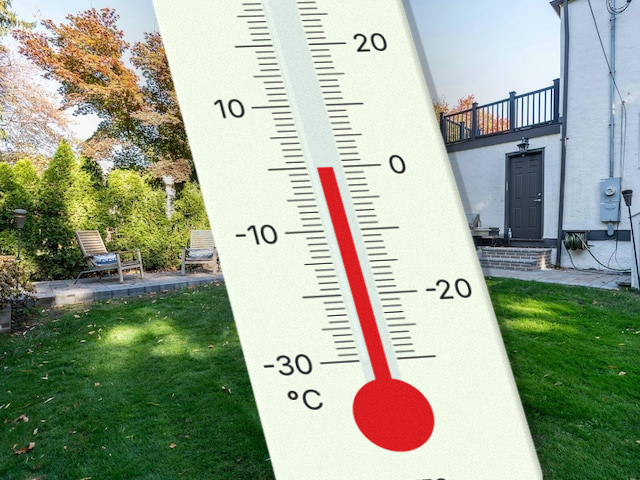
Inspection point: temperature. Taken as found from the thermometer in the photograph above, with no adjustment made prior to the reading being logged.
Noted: 0 °C
